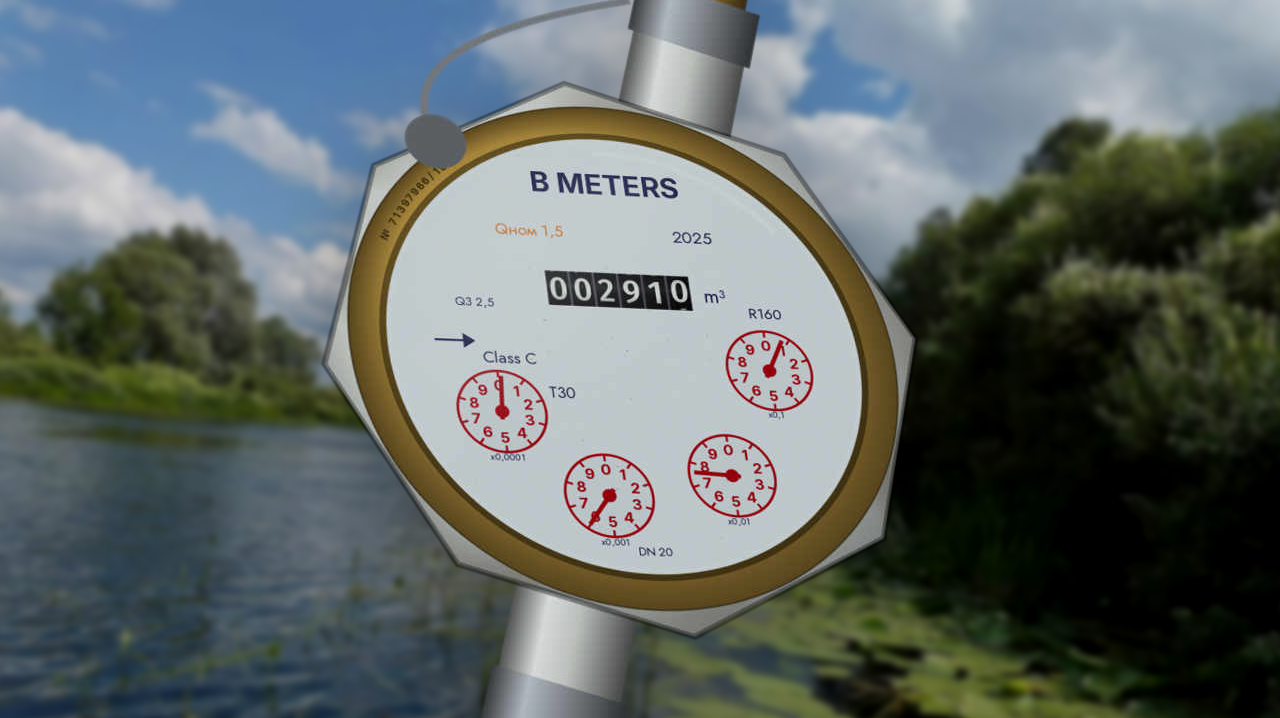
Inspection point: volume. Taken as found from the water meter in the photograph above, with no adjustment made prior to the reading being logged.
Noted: 2910.0760 m³
